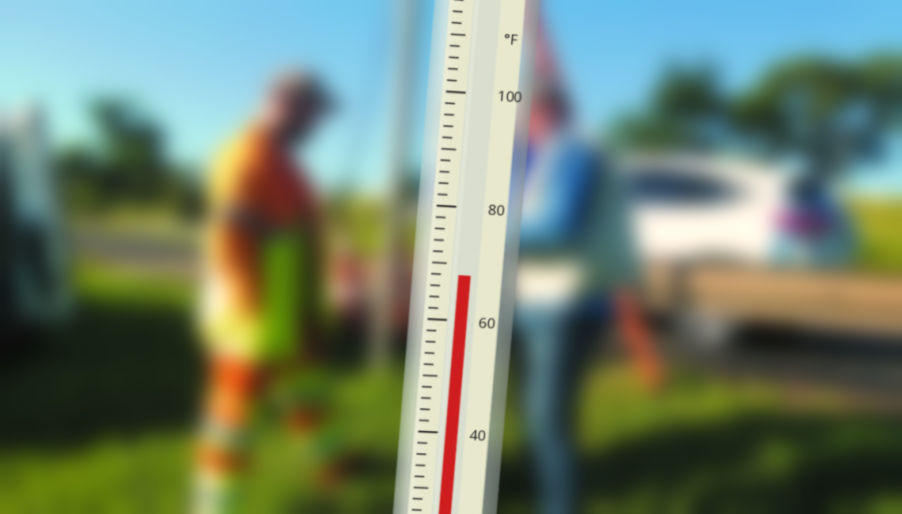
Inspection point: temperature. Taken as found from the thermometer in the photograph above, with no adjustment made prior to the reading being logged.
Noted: 68 °F
